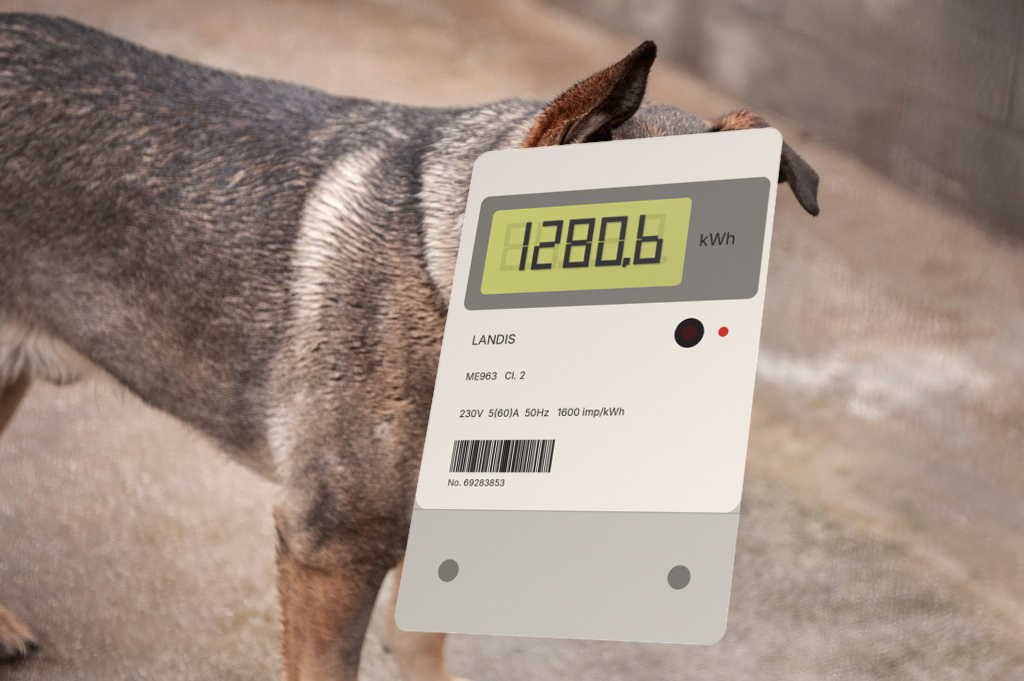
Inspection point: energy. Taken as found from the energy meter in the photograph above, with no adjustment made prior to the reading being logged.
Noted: 1280.6 kWh
